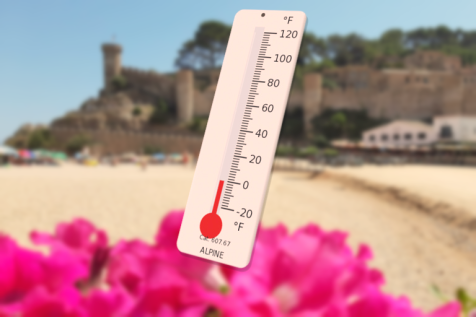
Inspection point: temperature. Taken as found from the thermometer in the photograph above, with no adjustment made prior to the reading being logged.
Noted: 0 °F
